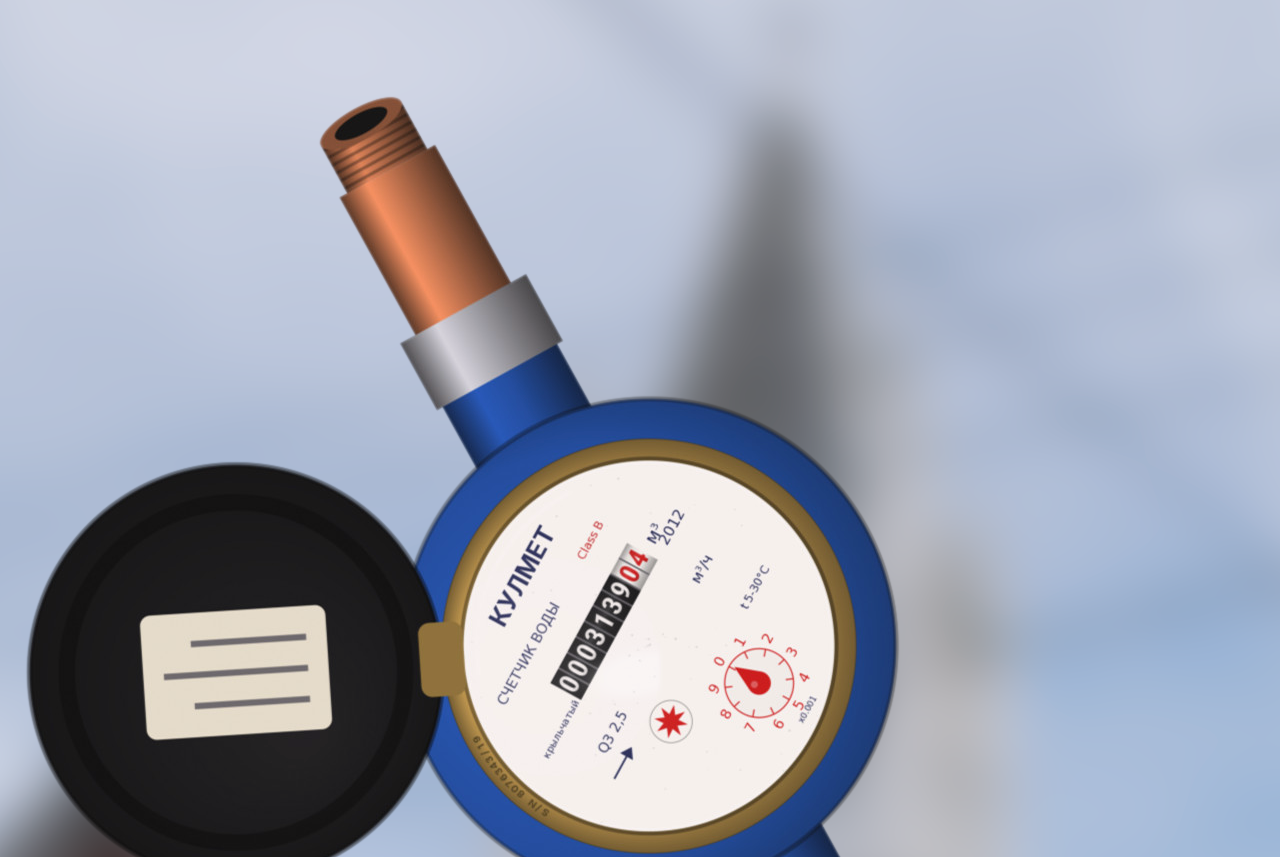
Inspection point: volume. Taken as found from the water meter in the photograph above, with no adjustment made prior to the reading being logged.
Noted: 3139.040 m³
